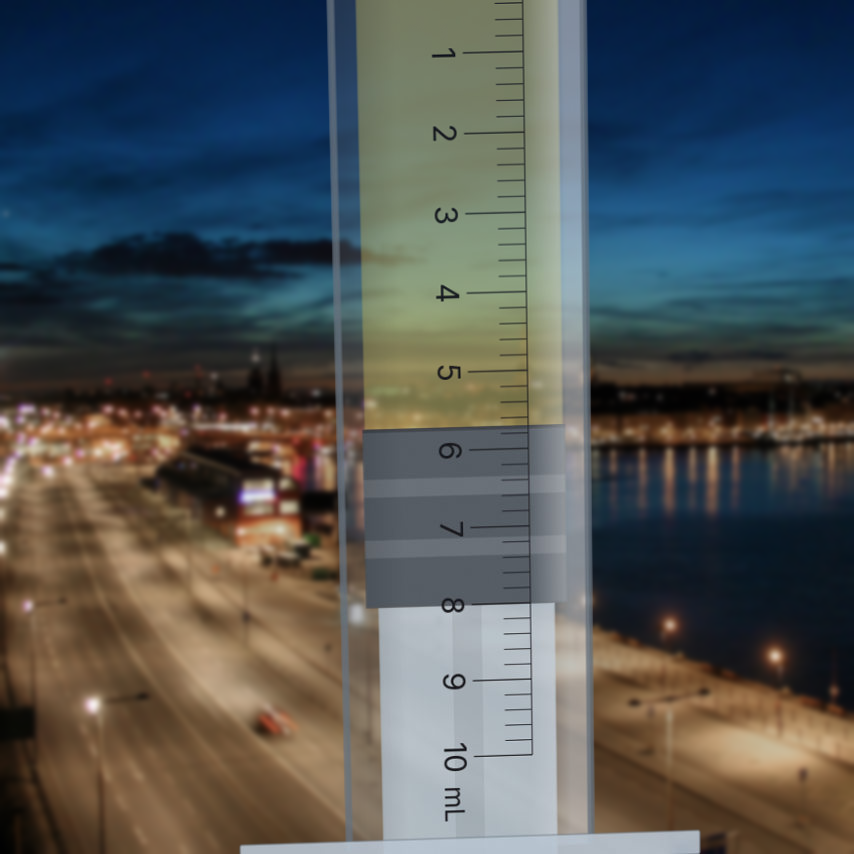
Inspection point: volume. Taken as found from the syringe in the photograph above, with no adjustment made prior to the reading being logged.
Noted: 5.7 mL
